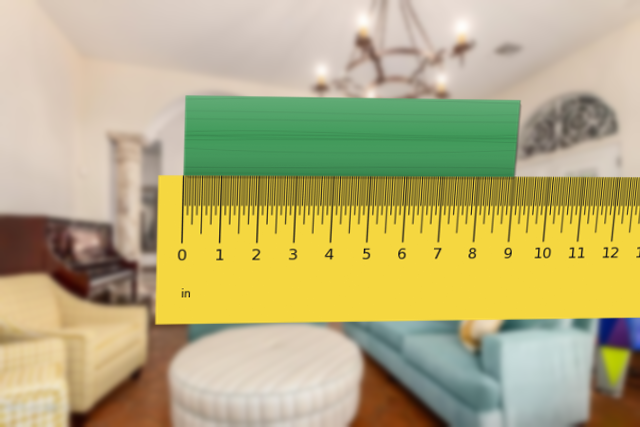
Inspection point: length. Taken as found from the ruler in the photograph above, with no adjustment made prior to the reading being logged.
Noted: 9 in
